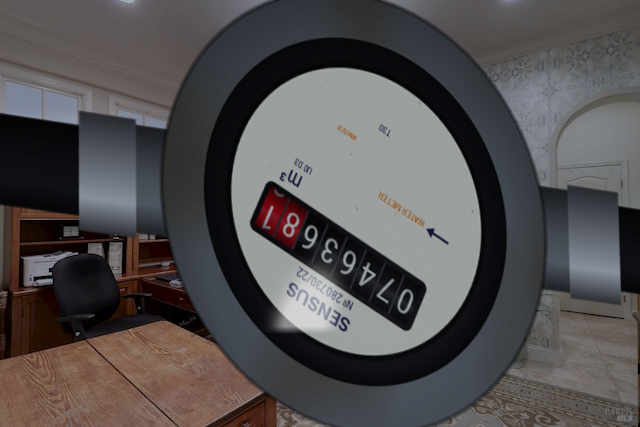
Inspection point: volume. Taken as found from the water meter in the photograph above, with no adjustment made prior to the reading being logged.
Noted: 74636.81 m³
